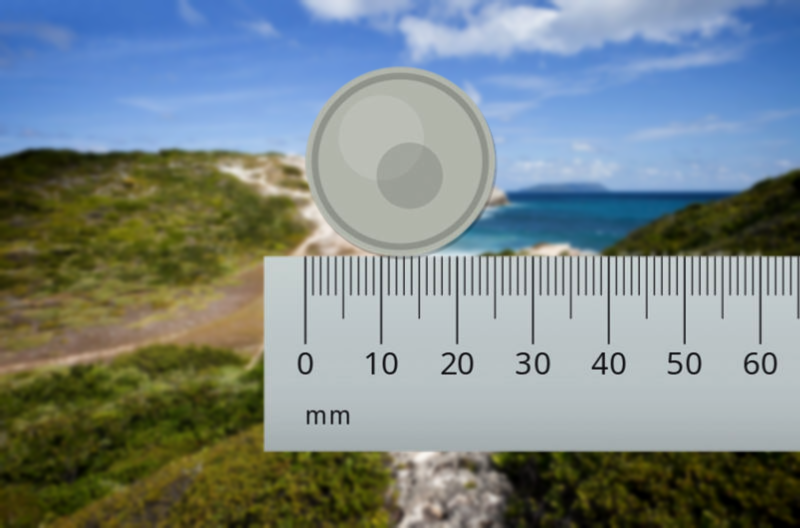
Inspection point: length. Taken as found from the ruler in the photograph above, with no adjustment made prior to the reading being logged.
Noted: 25 mm
